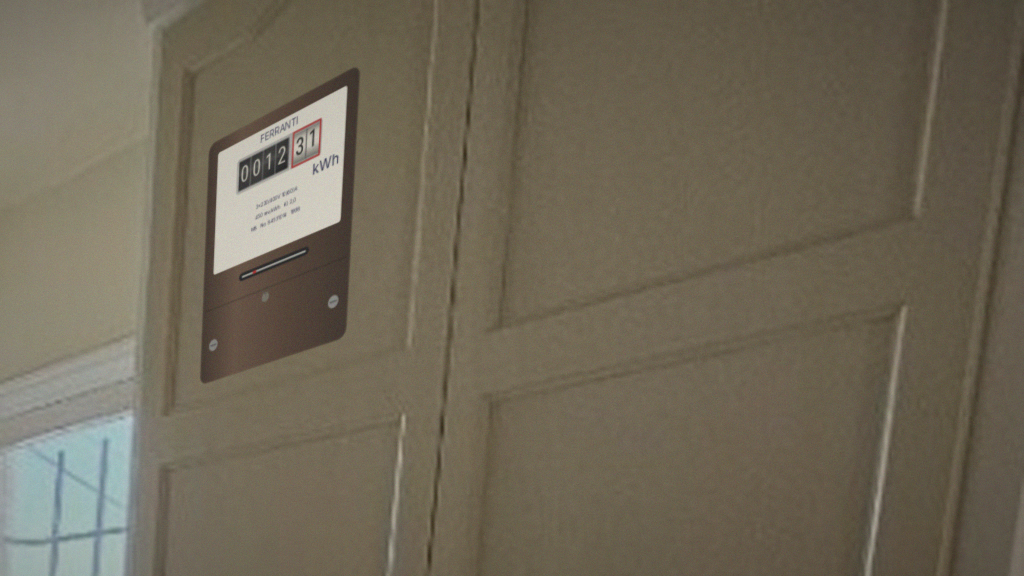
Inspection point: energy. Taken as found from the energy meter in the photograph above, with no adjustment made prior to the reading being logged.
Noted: 12.31 kWh
